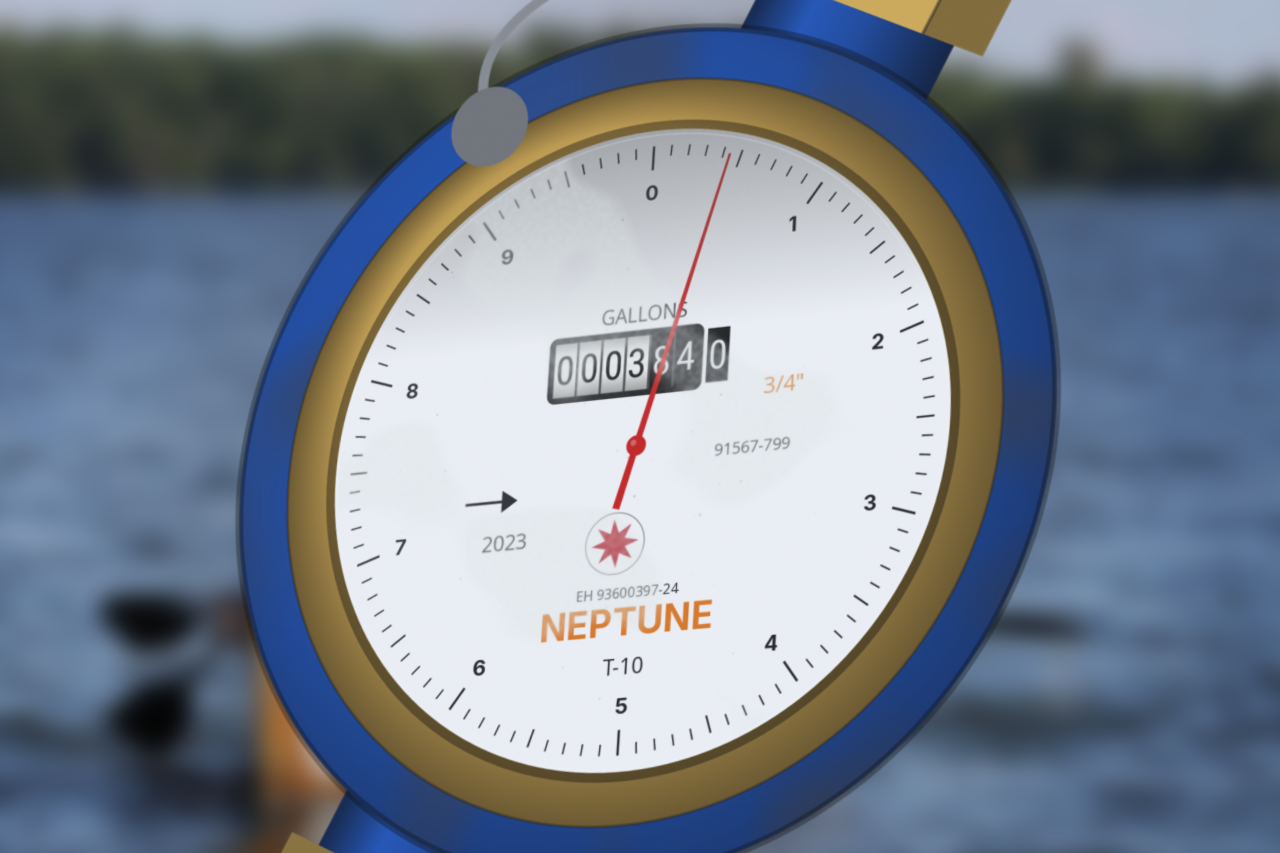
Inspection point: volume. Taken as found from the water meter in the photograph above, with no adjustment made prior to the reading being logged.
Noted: 3840.4 gal
